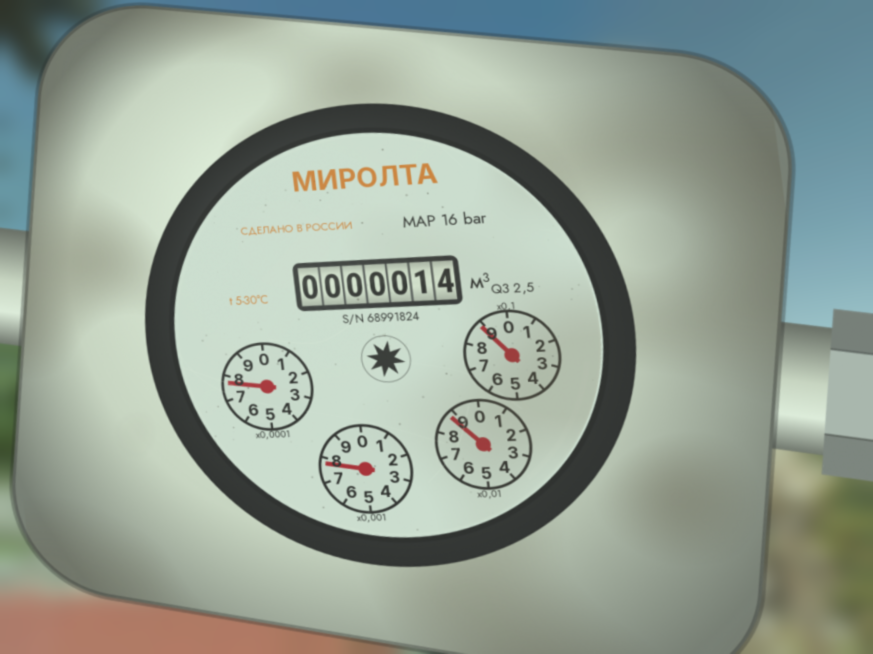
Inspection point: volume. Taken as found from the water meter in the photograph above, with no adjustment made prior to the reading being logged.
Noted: 14.8877 m³
